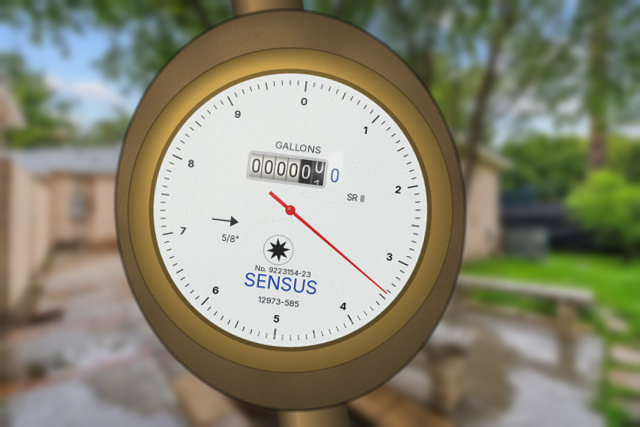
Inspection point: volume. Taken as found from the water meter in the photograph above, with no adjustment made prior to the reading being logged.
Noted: 3.4 gal
